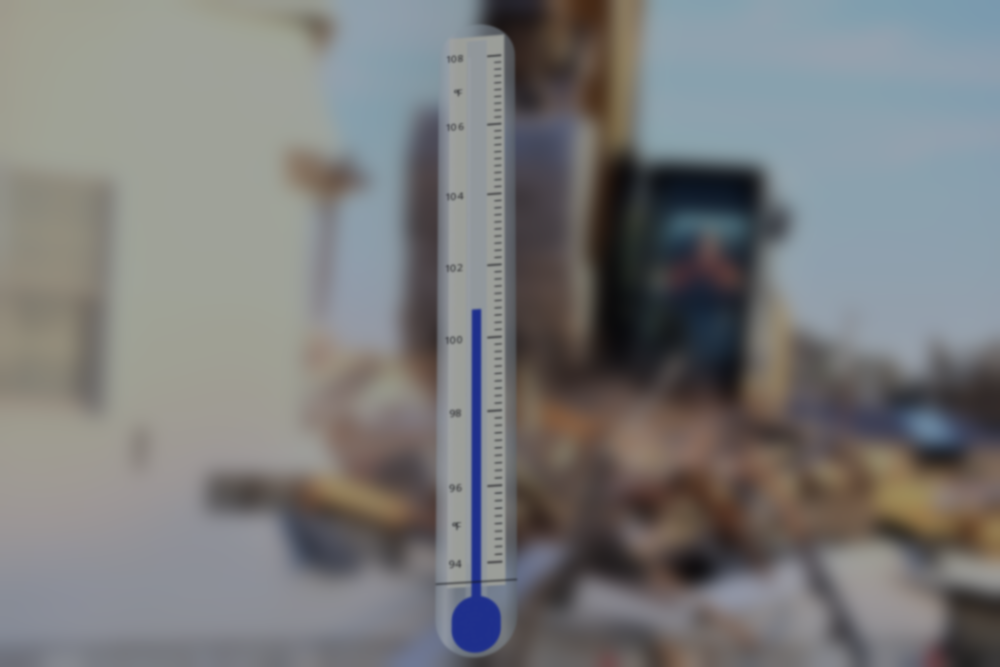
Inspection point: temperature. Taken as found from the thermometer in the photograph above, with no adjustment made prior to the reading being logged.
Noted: 100.8 °F
